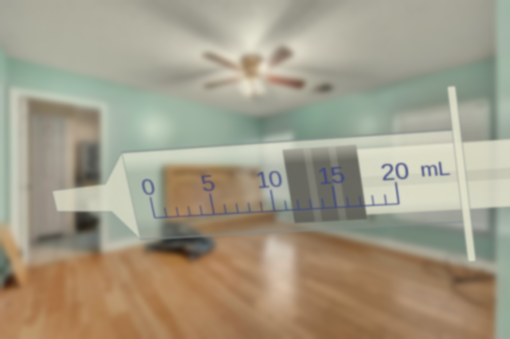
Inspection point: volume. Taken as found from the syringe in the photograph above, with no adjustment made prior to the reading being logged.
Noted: 11.5 mL
